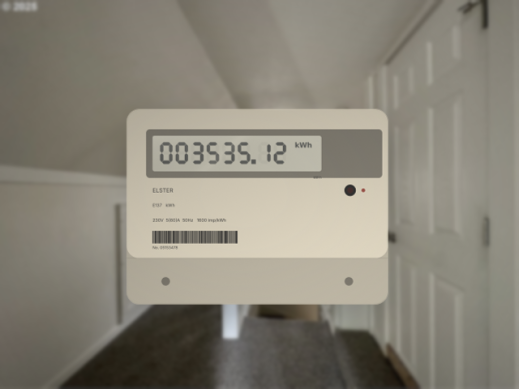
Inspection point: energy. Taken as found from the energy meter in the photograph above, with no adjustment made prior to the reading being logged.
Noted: 3535.12 kWh
